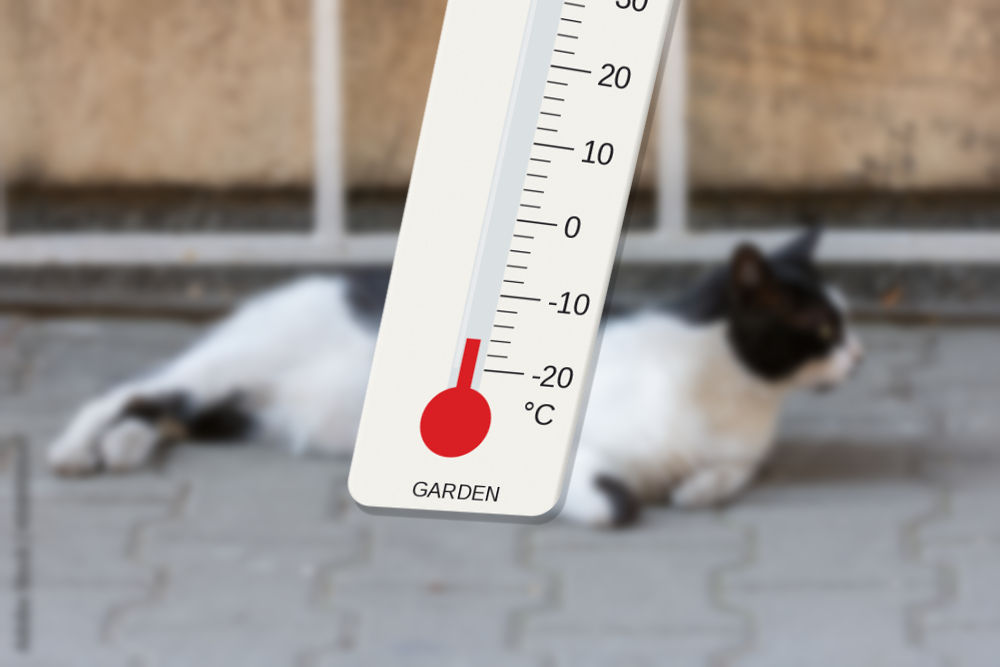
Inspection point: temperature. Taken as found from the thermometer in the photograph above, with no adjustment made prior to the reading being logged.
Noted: -16 °C
